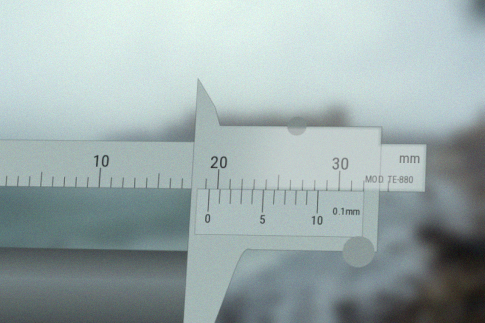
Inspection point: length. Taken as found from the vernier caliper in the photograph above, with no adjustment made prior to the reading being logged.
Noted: 19.3 mm
